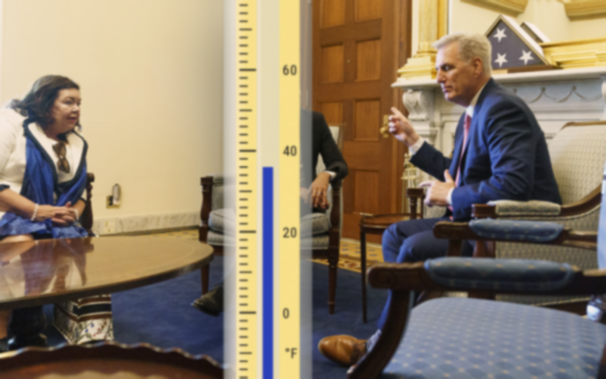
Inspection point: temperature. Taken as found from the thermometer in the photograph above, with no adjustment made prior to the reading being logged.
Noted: 36 °F
